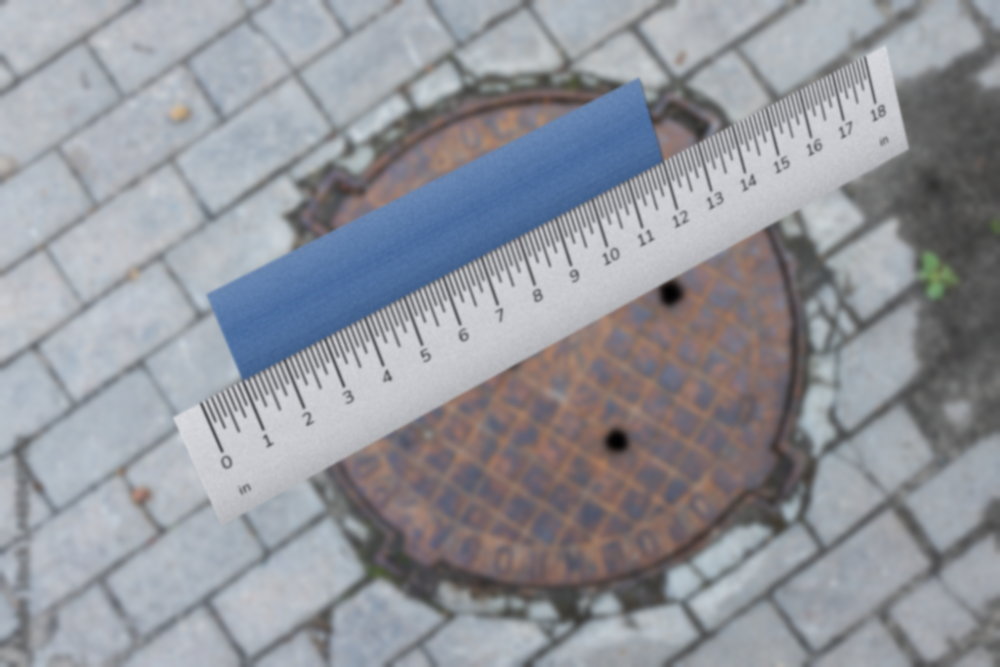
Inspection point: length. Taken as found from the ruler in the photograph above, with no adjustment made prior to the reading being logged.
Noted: 11 in
